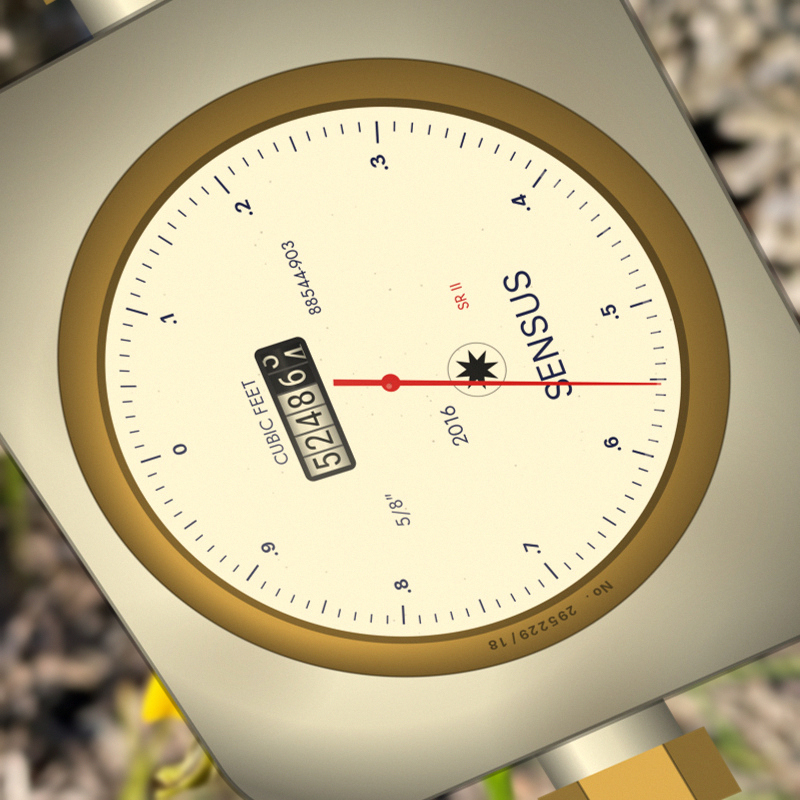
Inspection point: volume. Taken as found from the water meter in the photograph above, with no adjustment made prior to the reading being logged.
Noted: 524863.55 ft³
